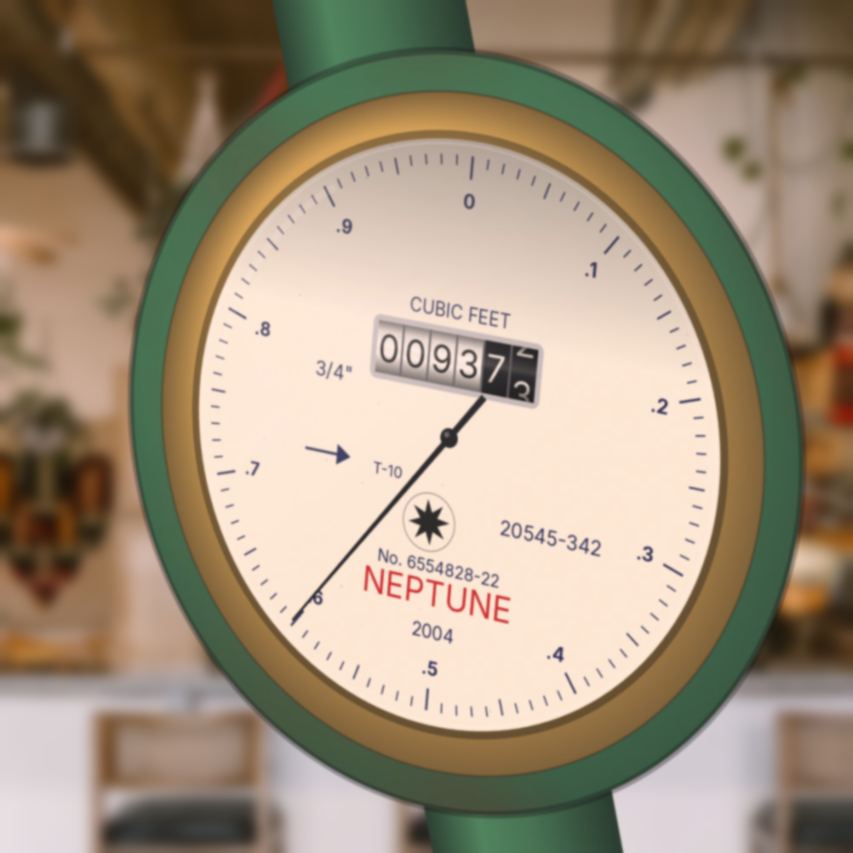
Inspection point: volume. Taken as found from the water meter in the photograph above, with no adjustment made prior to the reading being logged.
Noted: 9372.60 ft³
